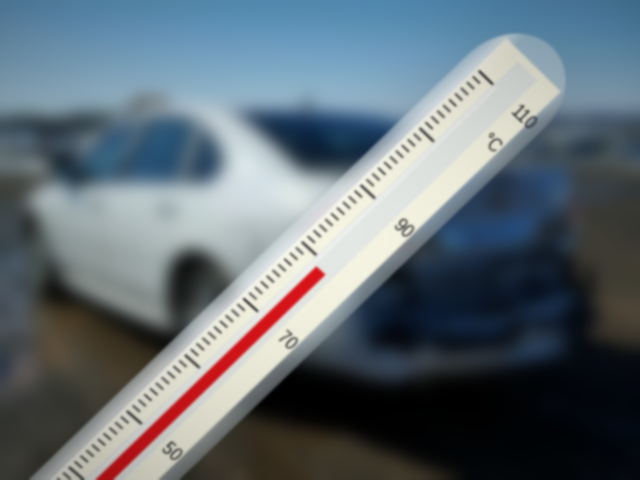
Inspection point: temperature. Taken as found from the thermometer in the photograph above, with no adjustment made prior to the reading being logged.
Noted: 79 °C
